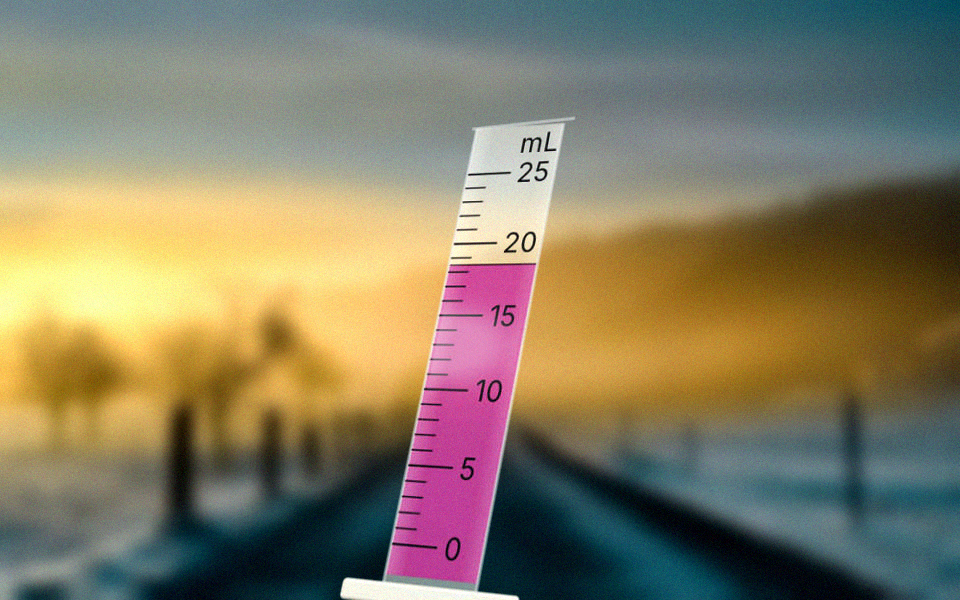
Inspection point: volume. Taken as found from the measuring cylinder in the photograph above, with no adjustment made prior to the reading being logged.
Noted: 18.5 mL
